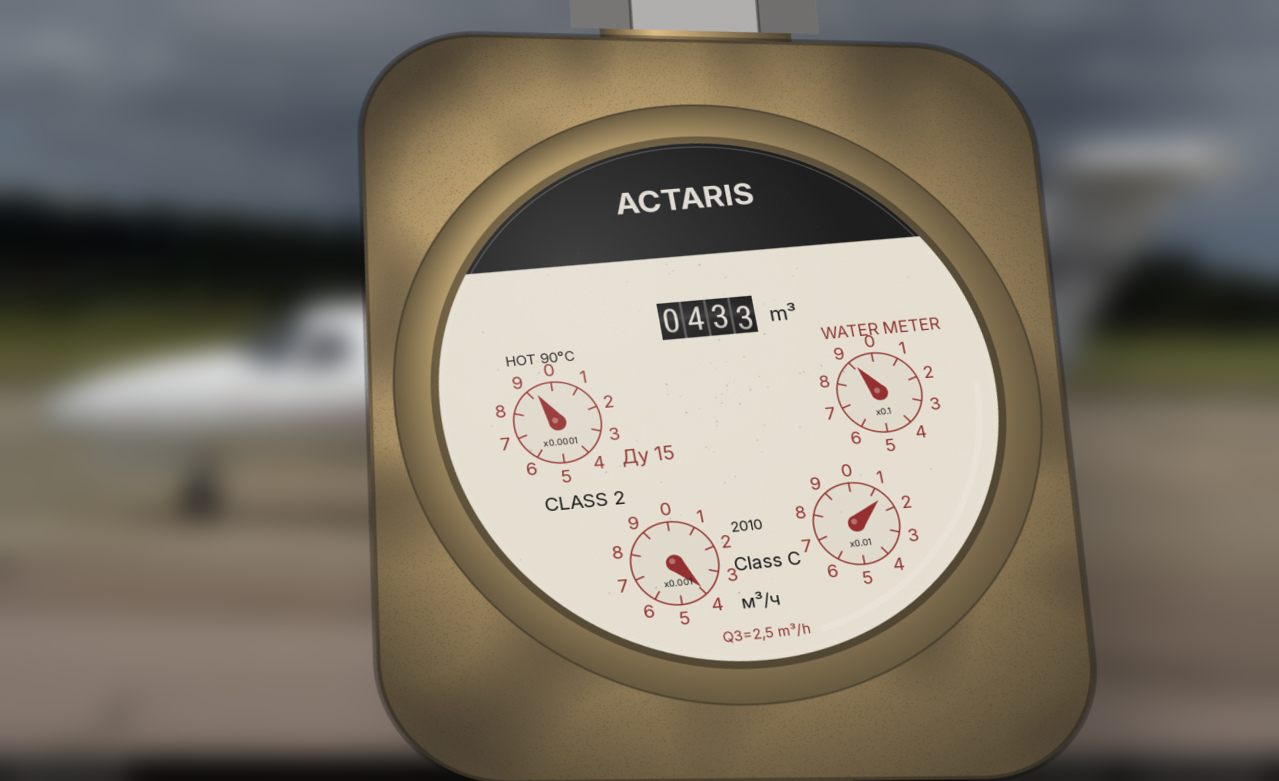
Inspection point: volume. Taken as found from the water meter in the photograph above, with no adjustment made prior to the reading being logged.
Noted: 432.9139 m³
